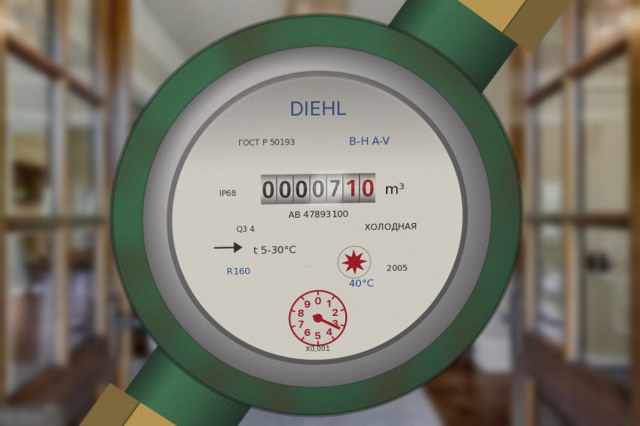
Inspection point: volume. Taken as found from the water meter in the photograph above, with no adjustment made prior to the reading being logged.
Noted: 7.103 m³
